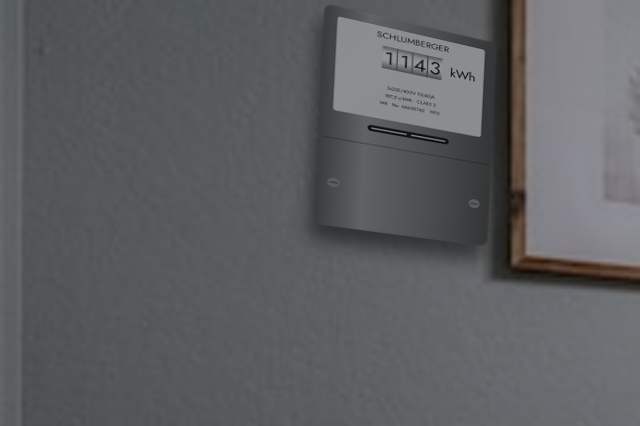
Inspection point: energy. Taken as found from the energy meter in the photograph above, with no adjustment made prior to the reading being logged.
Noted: 1143 kWh
